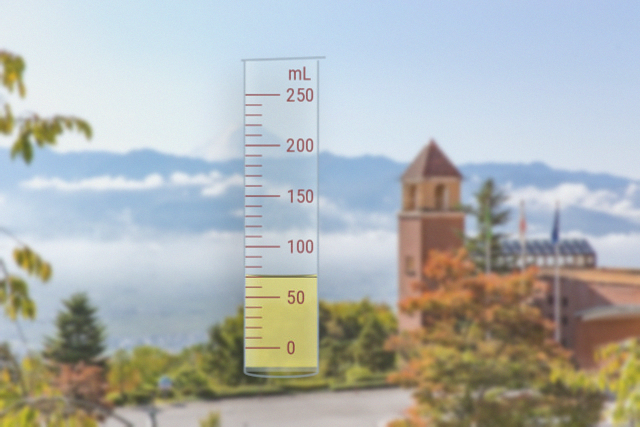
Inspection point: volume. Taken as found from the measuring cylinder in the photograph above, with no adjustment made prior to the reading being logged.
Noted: 70 mL
